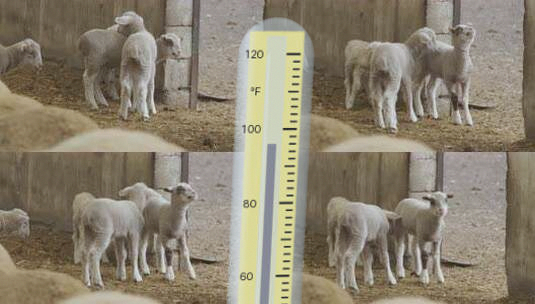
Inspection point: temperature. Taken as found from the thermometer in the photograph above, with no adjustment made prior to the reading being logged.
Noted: 96 °F
